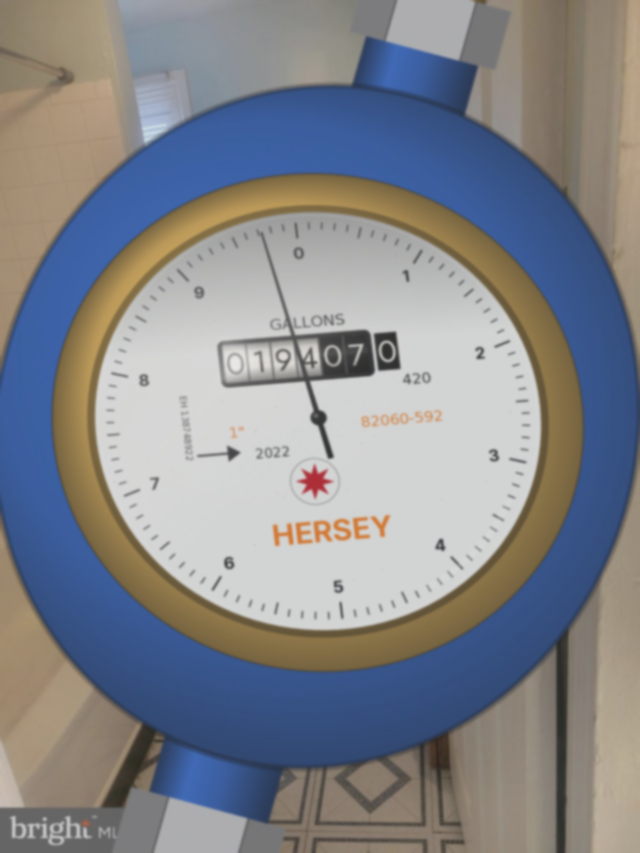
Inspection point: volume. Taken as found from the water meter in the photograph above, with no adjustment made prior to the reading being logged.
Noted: 194069.7 gal
